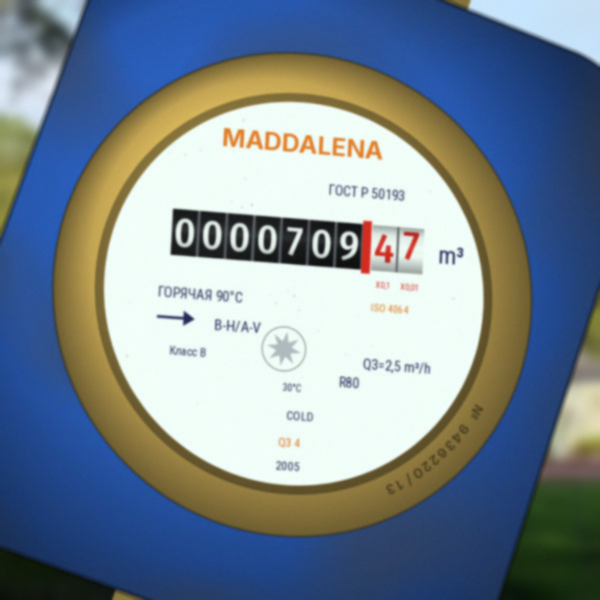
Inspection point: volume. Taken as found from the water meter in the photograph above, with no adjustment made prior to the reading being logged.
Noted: 709.47 m³
